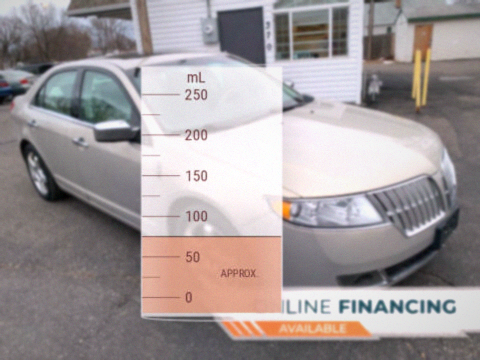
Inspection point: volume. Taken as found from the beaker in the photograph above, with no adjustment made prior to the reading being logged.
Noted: 75 mL
